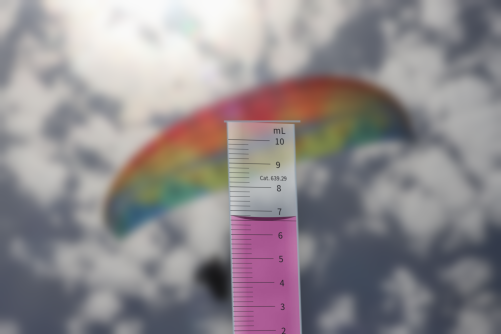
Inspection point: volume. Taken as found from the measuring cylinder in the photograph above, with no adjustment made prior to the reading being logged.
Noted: 6.6 mL
